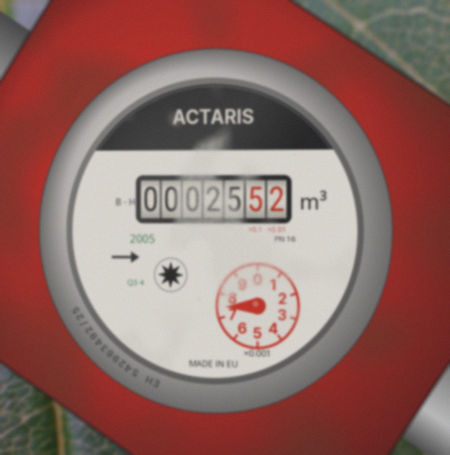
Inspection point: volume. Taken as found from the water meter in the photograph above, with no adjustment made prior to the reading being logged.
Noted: 25.527 m³
